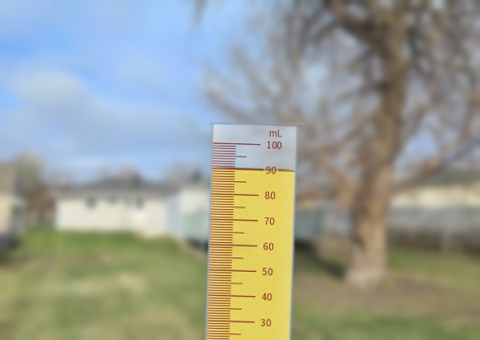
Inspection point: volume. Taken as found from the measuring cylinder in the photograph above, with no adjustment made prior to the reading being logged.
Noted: 90 mL
